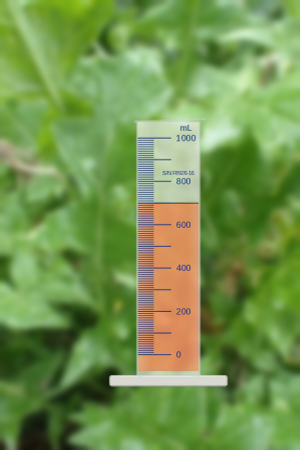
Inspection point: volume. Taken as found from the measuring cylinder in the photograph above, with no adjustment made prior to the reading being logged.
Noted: 700 mL
